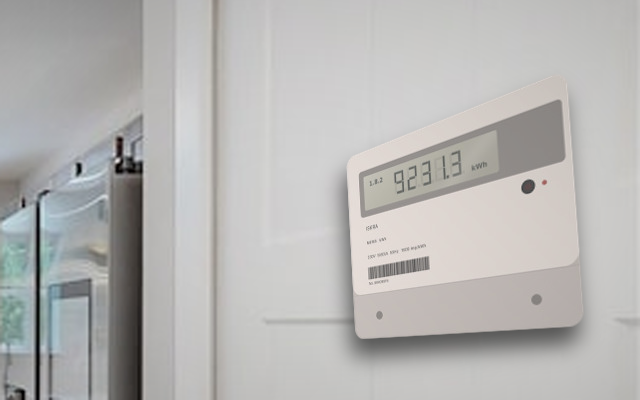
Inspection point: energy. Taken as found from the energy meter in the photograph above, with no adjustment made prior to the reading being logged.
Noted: 9231.3 kWh
